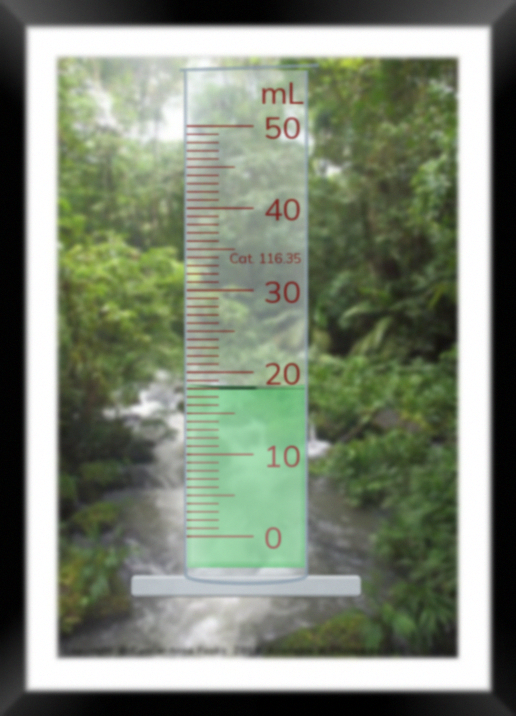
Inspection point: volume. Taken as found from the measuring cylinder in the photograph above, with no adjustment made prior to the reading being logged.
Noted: 18 mL
